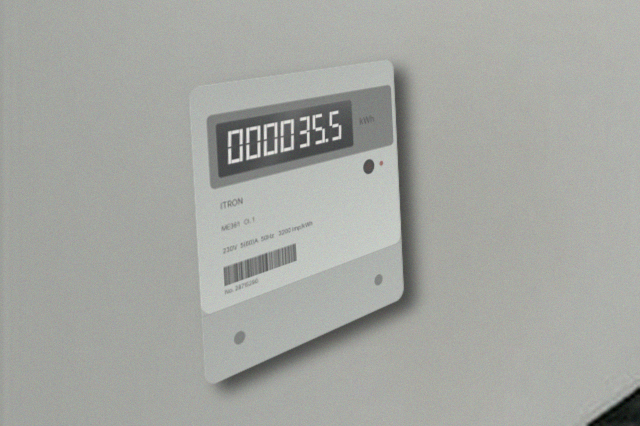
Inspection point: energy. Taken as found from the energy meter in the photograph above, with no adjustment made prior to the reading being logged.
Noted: 35.5 kWh
